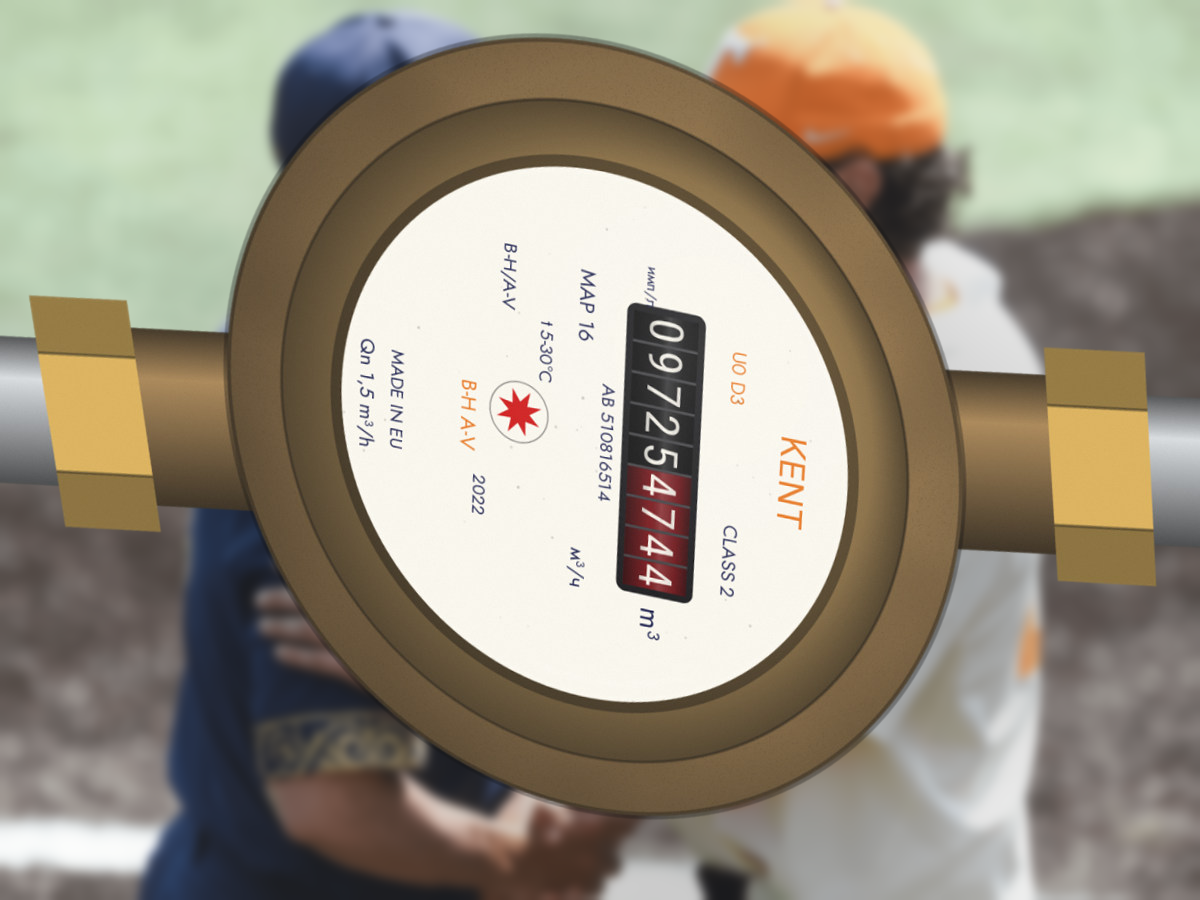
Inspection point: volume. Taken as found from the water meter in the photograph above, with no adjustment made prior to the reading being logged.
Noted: 9725.4744 m³
